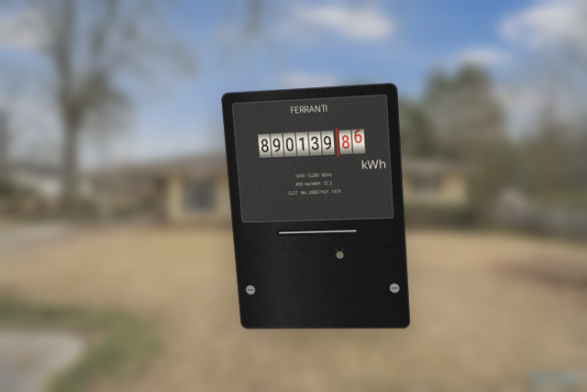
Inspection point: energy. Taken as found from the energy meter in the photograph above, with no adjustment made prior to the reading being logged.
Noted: 890139.86 kWh
